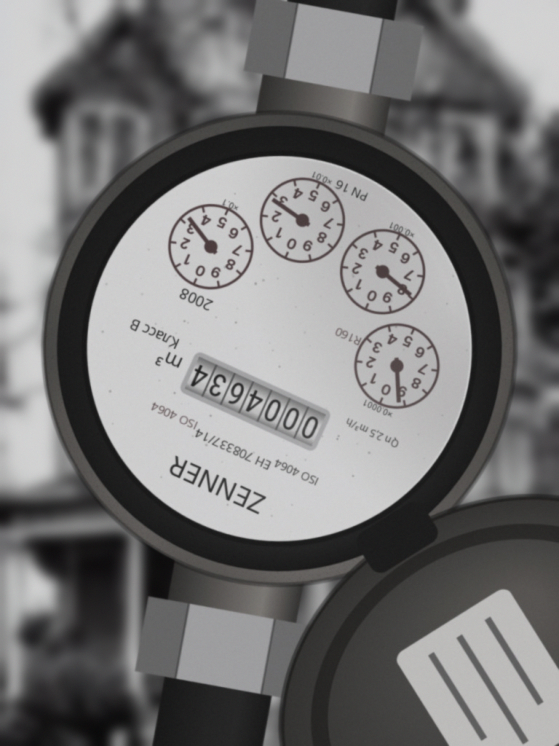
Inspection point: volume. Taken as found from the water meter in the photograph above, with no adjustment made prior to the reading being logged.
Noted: 4634.3279 m³
